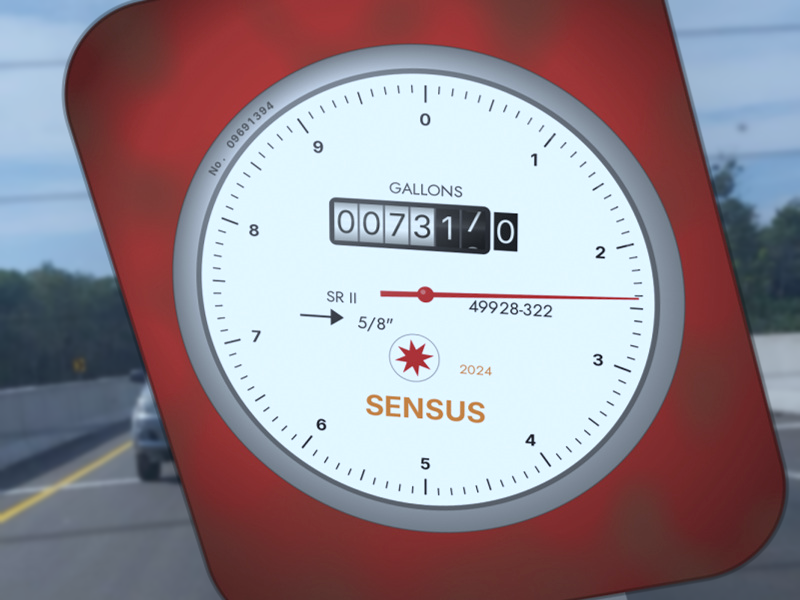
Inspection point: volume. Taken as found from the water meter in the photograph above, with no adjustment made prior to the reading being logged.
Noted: 73172.4 gal
